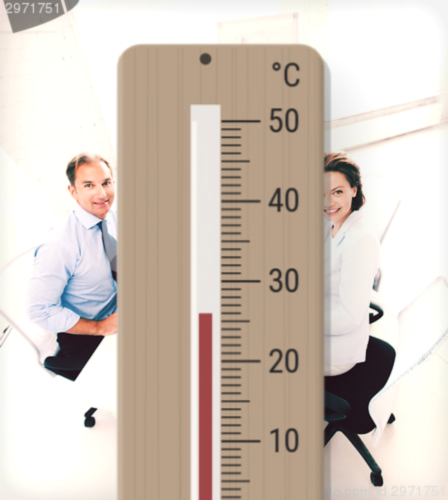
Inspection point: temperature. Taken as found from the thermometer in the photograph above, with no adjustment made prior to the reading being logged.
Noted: 26 °C
